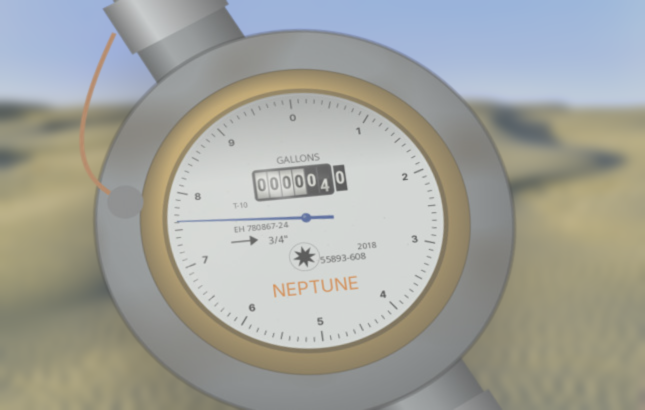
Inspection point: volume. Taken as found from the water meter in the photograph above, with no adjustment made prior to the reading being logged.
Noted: 37.6 gal
